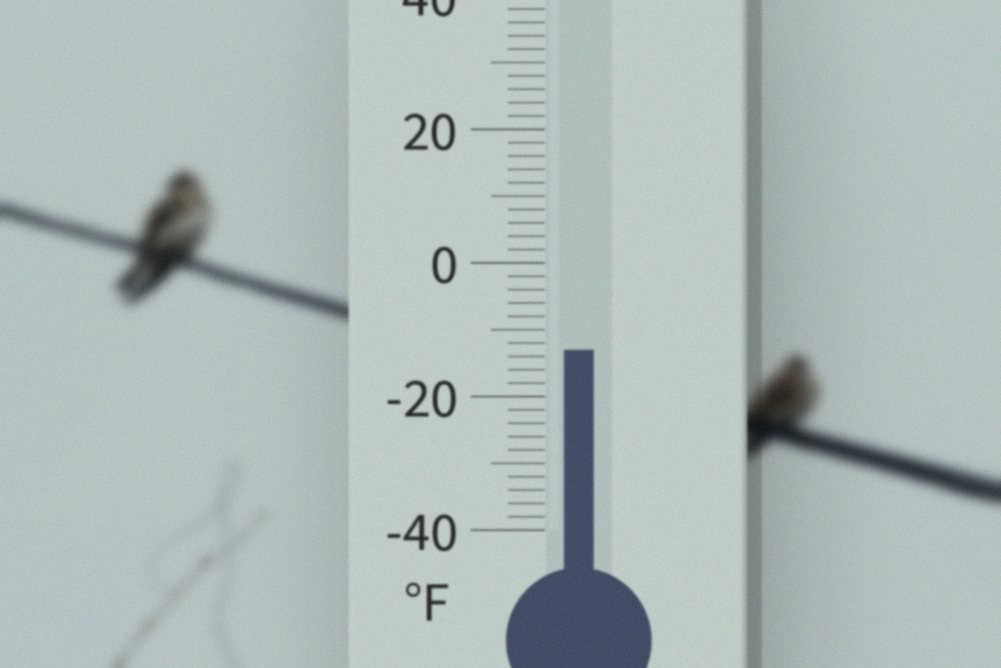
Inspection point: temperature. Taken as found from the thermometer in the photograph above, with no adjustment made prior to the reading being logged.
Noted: -13 °F
